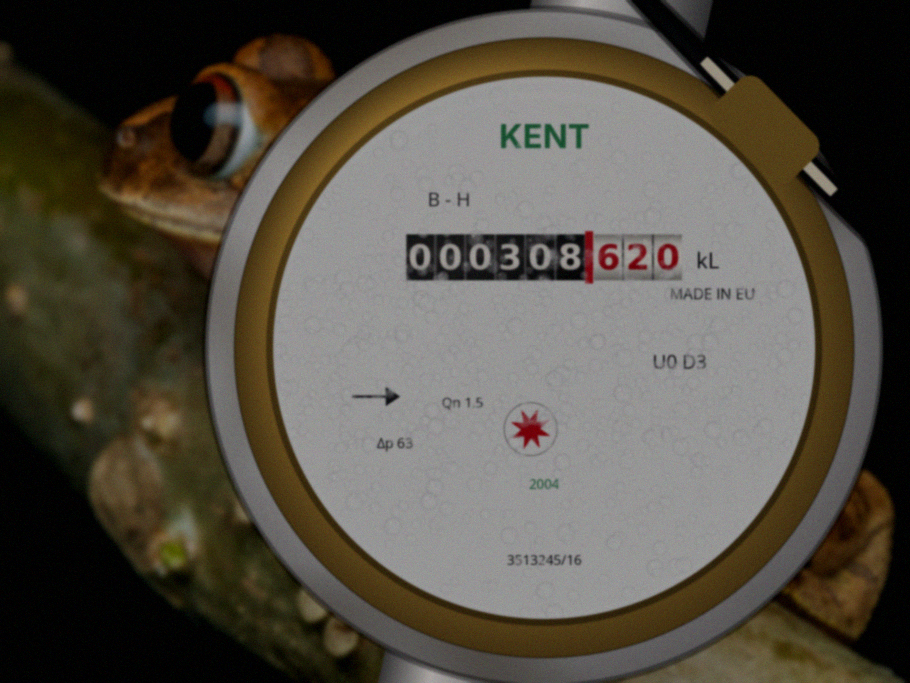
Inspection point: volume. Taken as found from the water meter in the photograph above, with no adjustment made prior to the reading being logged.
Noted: 308.620 kL
